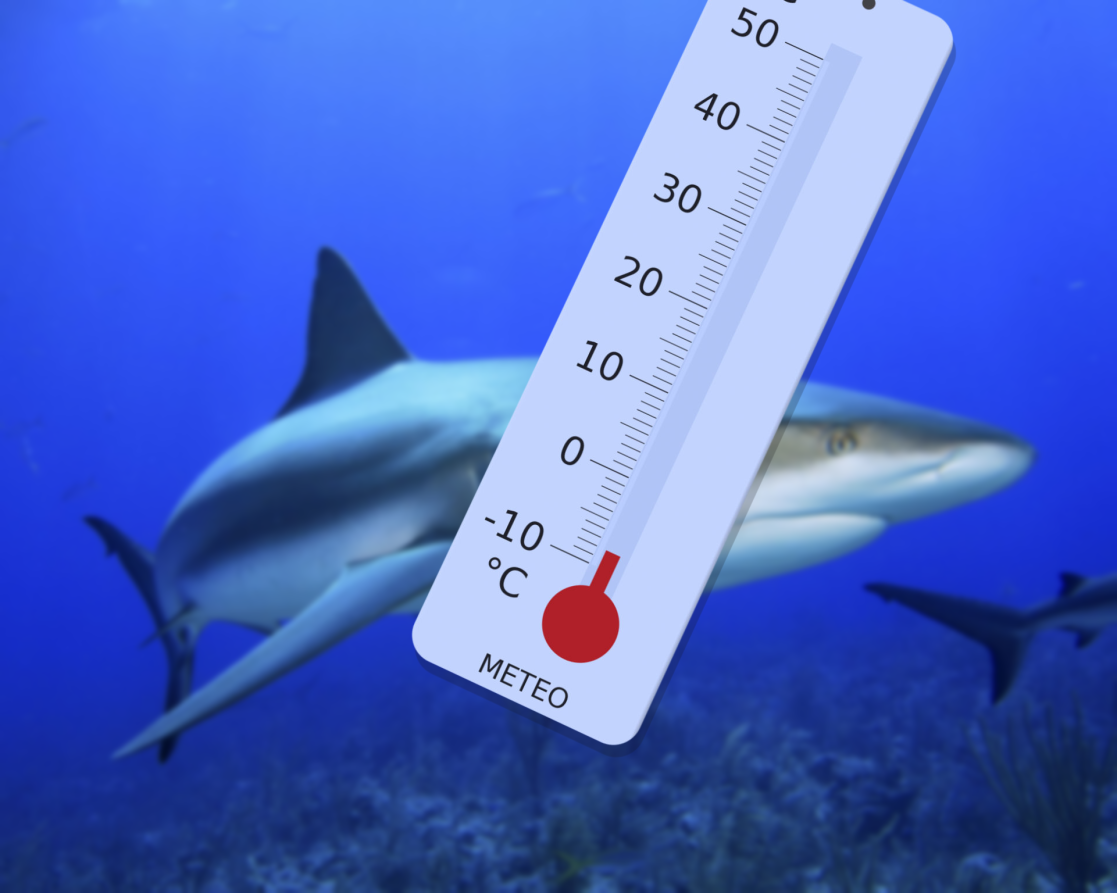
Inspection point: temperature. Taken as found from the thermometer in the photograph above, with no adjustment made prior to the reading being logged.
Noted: -8 °C
